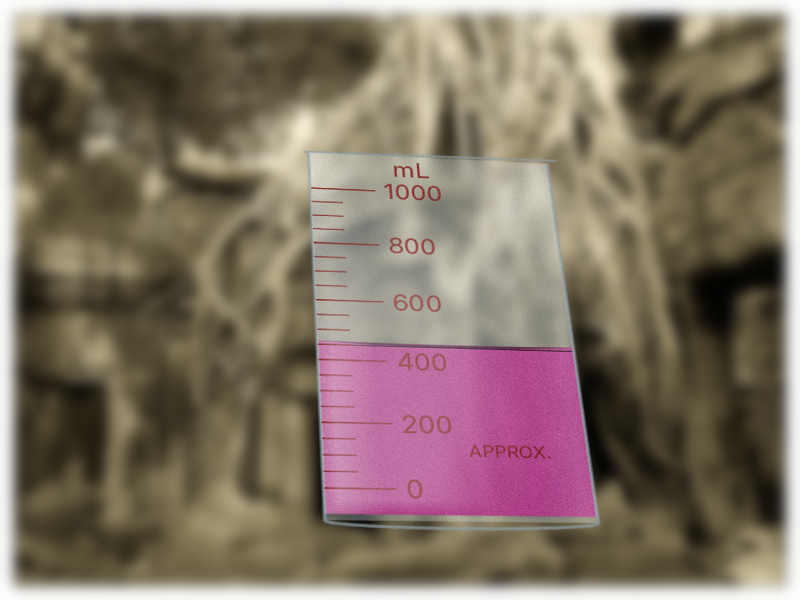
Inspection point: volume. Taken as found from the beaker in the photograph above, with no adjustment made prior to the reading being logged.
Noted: 450 mL
